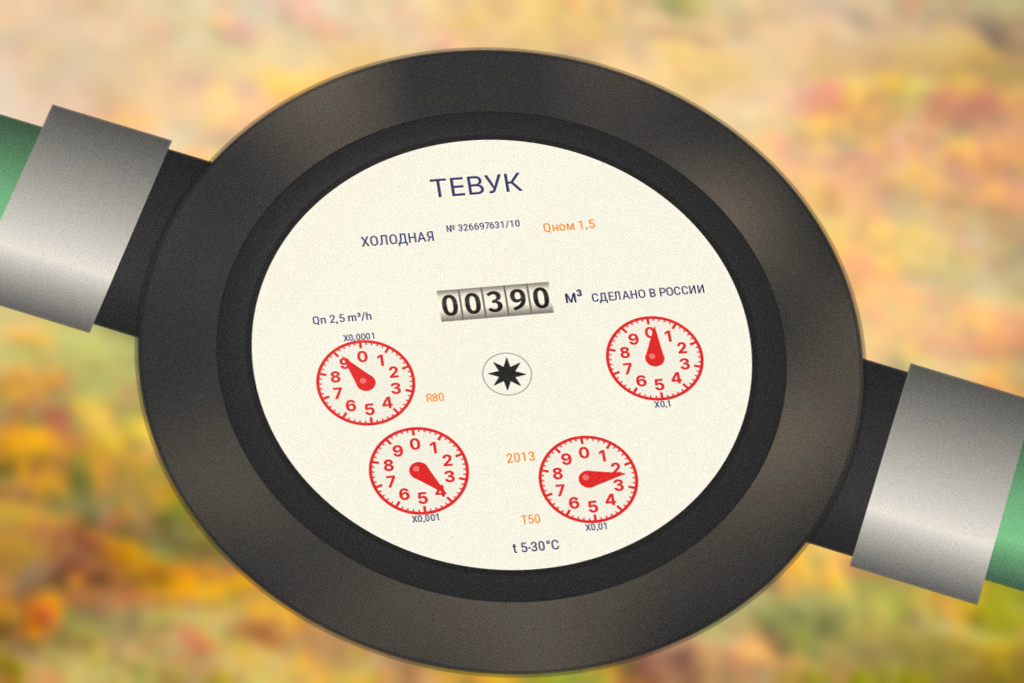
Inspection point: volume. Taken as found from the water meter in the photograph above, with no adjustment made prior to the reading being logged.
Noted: 390.0239 m³
